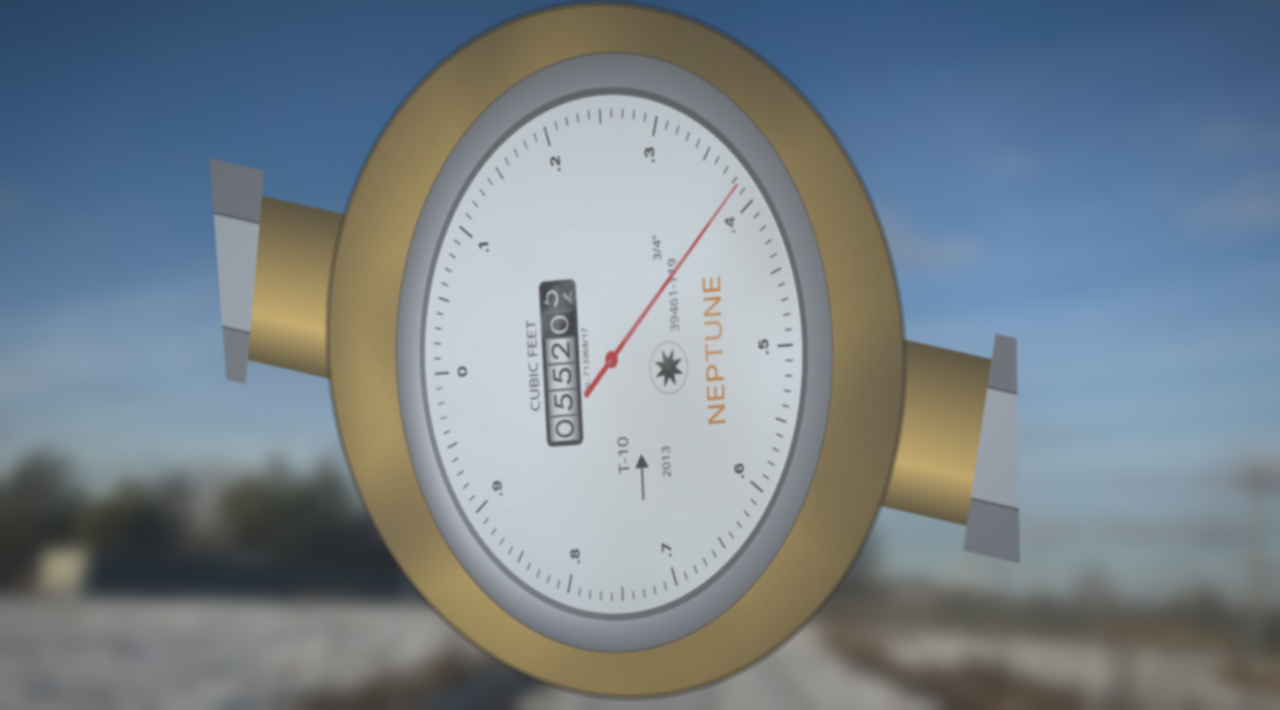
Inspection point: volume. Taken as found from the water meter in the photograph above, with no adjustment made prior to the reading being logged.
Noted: 55205.38 ft³
